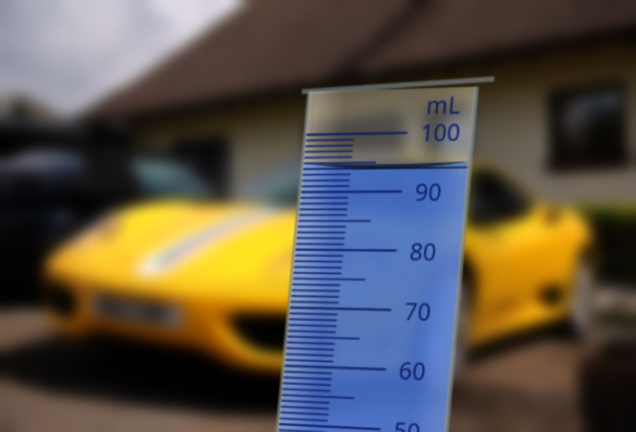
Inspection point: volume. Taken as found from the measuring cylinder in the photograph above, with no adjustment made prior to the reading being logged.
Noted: 94 mL
